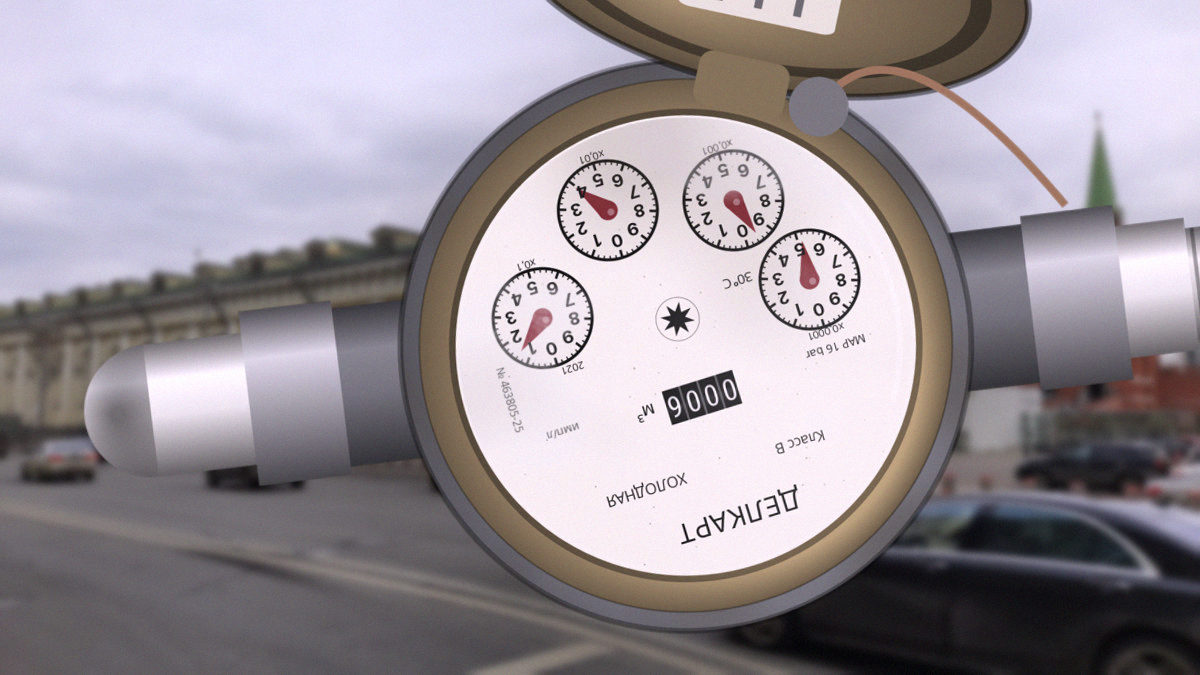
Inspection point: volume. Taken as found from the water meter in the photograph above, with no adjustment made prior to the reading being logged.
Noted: 6.1395 m³
